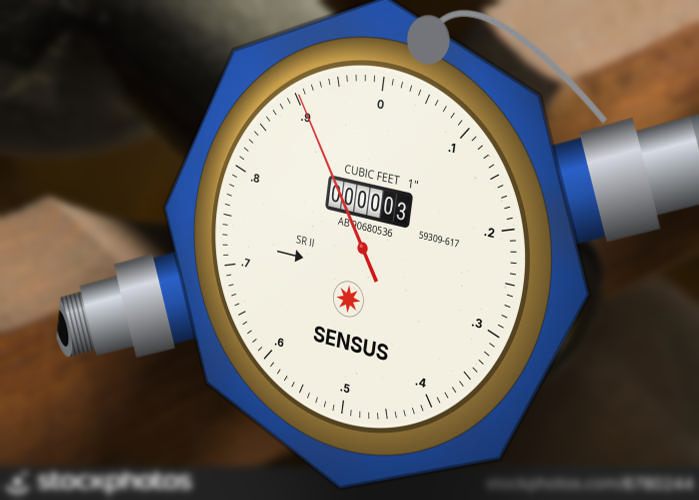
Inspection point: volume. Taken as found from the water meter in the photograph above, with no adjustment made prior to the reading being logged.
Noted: 2.90 ft³
